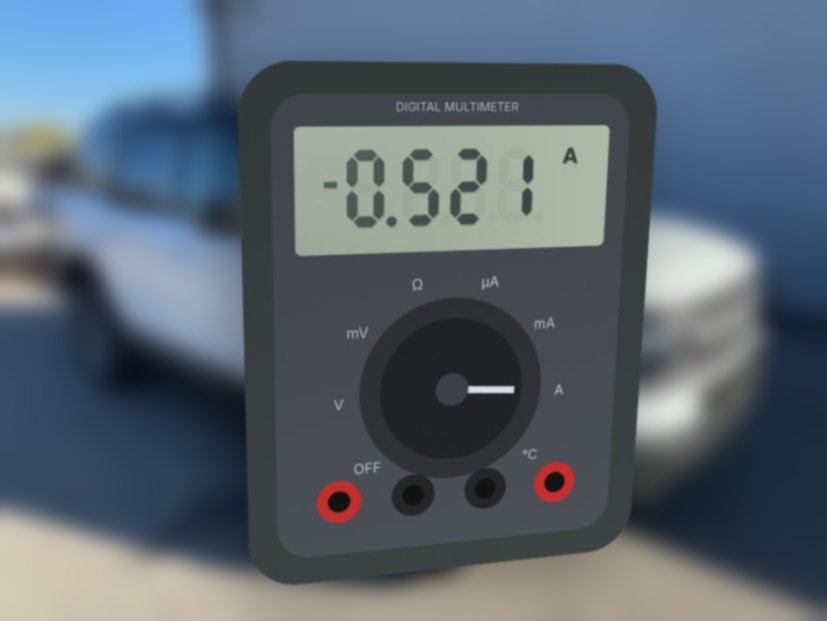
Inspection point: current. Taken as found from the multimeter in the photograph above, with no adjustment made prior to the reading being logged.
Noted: -0.521 A
